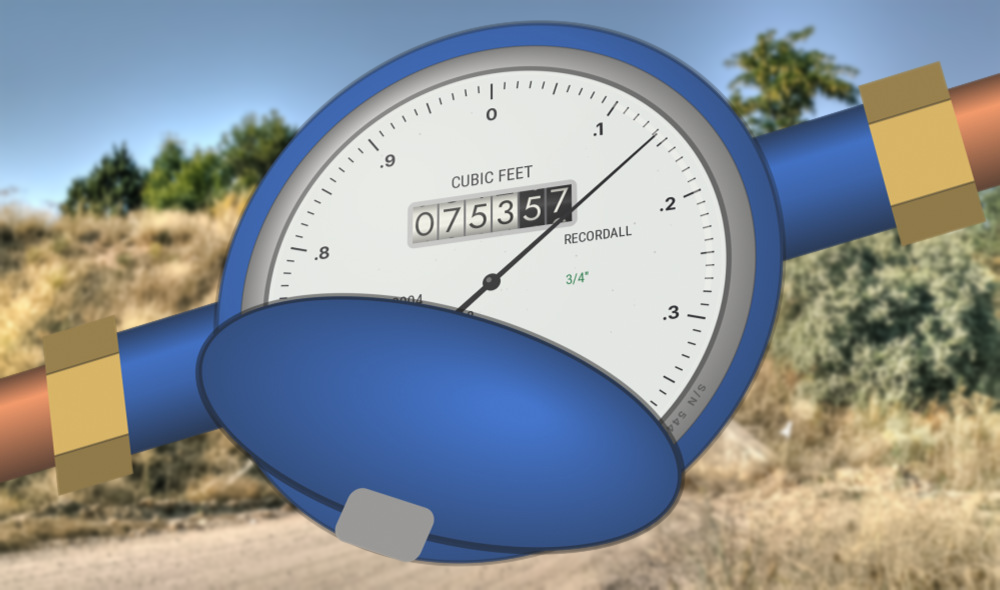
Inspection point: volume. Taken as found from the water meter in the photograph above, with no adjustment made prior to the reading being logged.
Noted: 75357.14 ft³
